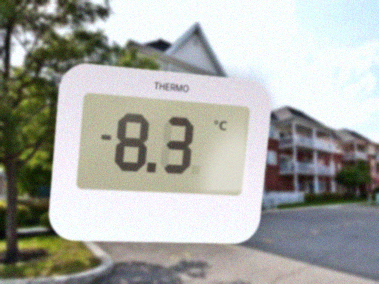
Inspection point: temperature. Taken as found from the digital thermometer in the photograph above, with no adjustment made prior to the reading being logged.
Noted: -8.3 °C
